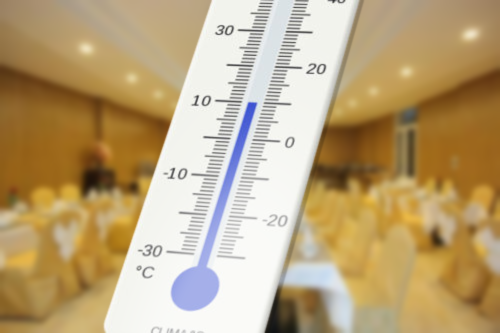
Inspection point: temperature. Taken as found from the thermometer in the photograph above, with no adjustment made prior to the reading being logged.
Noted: 10 °C
